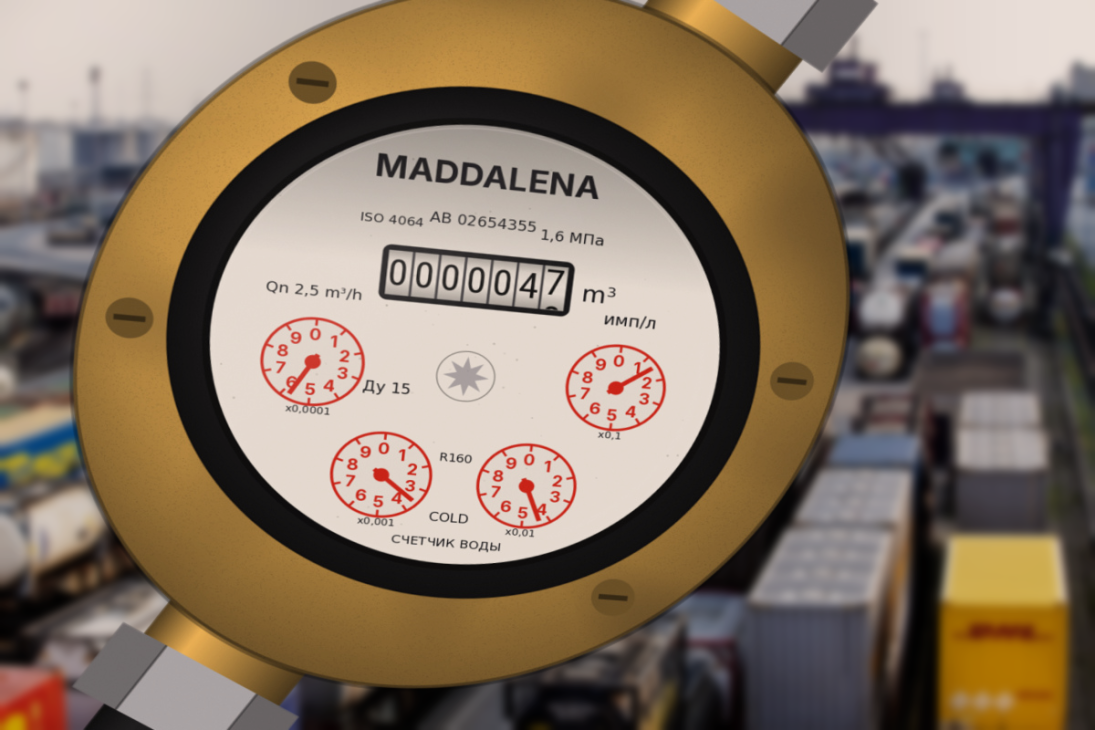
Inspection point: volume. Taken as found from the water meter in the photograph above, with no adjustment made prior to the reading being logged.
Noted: 47.1435 m³
